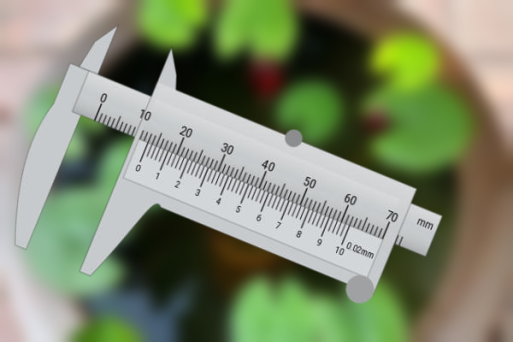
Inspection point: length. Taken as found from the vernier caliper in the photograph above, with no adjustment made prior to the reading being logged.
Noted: 13.0 mm
